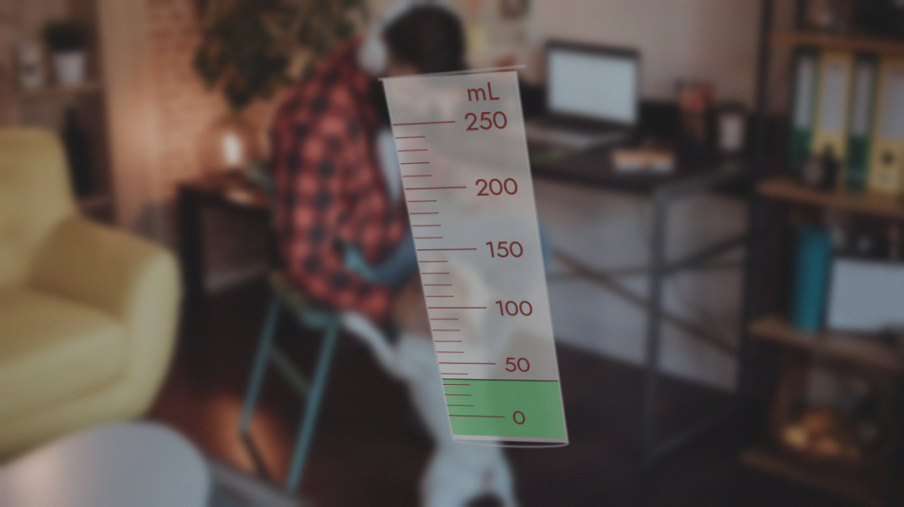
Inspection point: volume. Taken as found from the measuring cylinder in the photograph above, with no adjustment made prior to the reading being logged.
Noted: 35 mL
